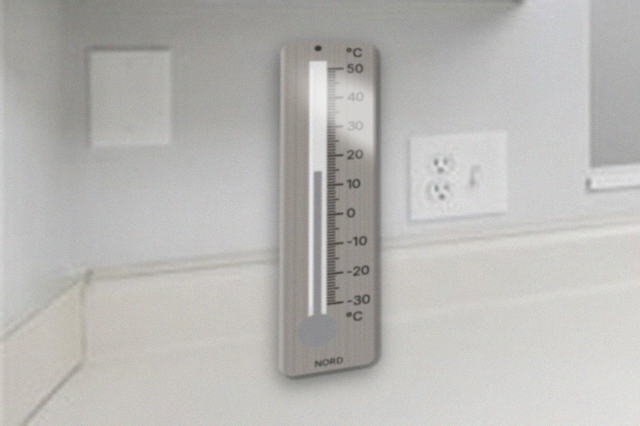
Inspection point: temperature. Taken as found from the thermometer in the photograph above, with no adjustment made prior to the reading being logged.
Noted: 15 °C
